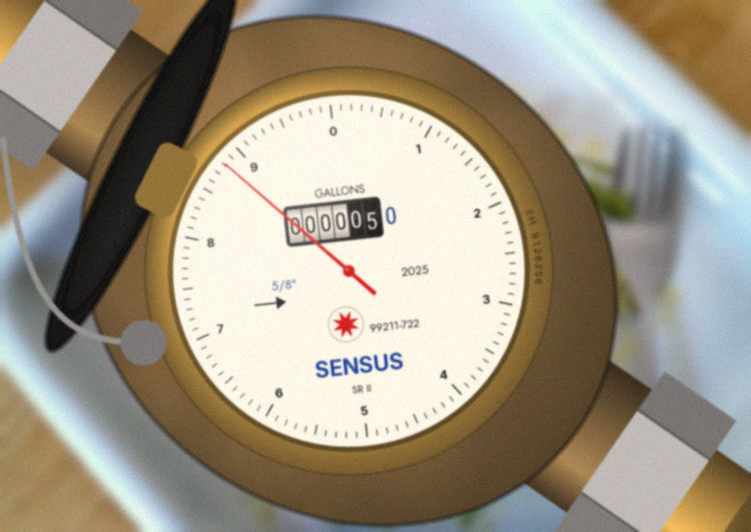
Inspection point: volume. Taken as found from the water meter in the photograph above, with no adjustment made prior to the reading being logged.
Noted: 48.8 gal
